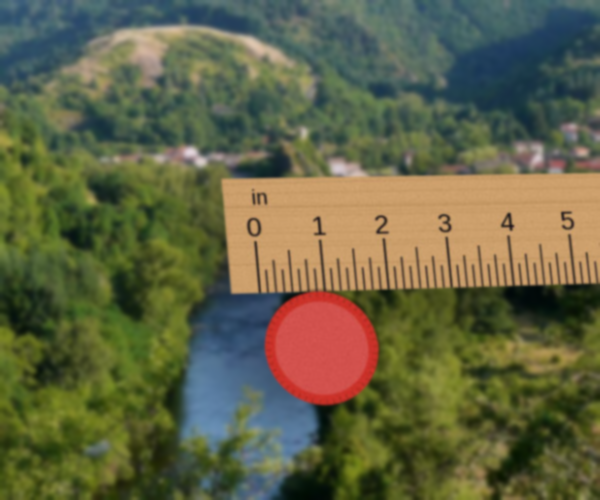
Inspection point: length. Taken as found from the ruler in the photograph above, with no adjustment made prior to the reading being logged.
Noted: 1.75 in
